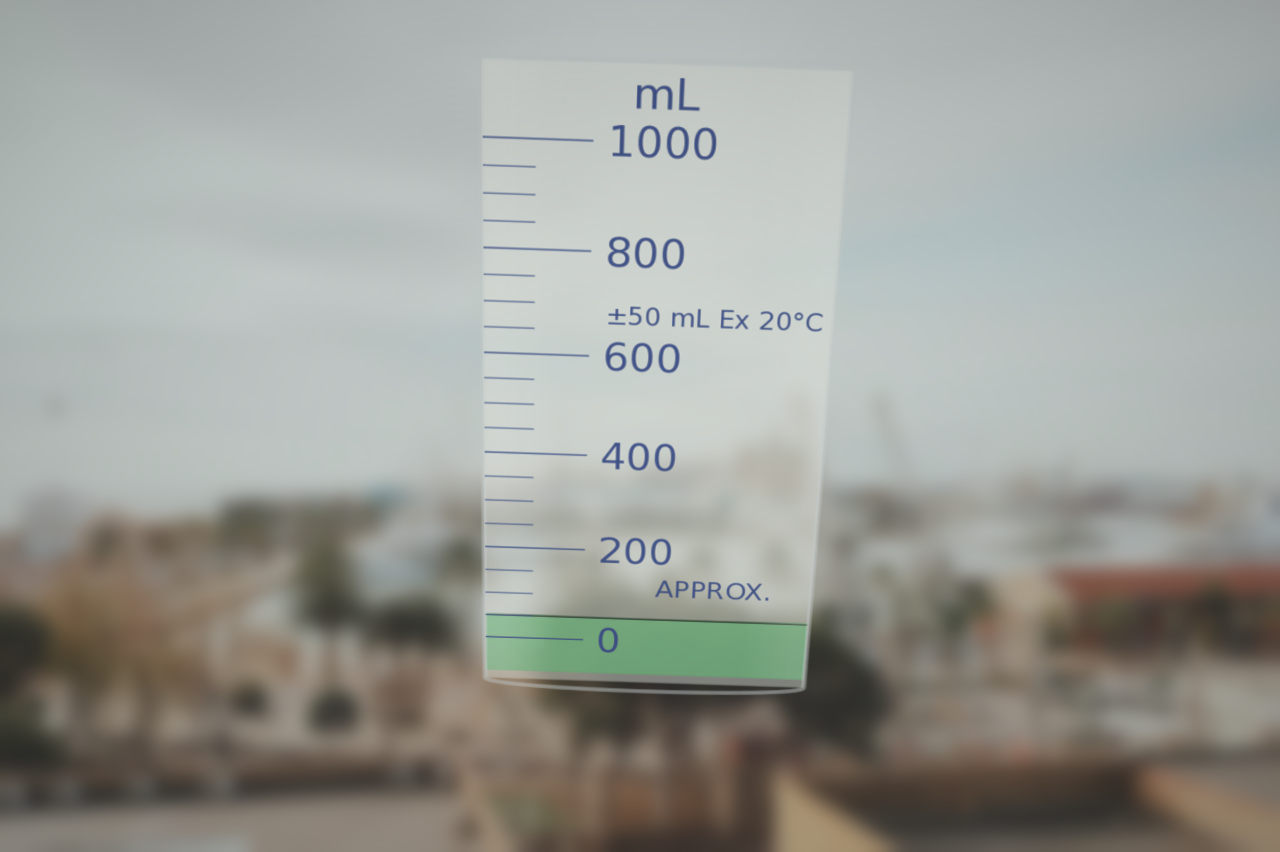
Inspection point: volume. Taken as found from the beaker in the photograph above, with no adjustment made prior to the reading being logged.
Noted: 50 mL
